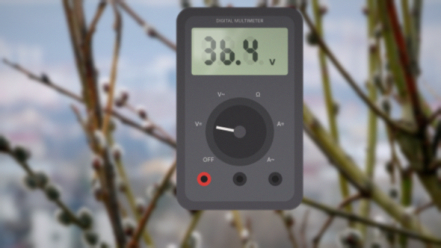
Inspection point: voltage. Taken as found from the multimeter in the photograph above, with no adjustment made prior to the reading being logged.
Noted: 36.4 V
